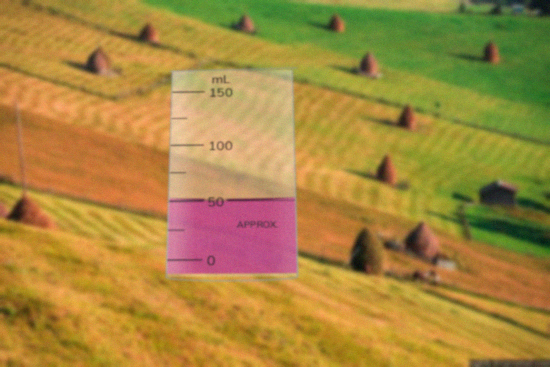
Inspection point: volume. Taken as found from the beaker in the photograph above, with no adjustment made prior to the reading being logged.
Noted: 50 mL
